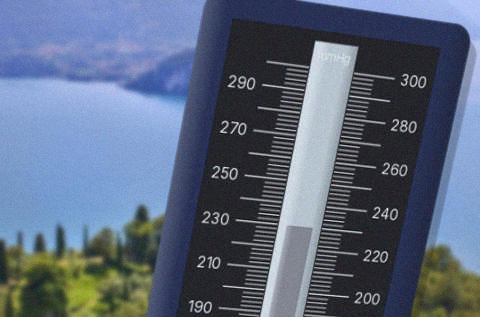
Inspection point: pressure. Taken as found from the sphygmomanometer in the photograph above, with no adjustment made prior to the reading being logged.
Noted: 230 mmHg
